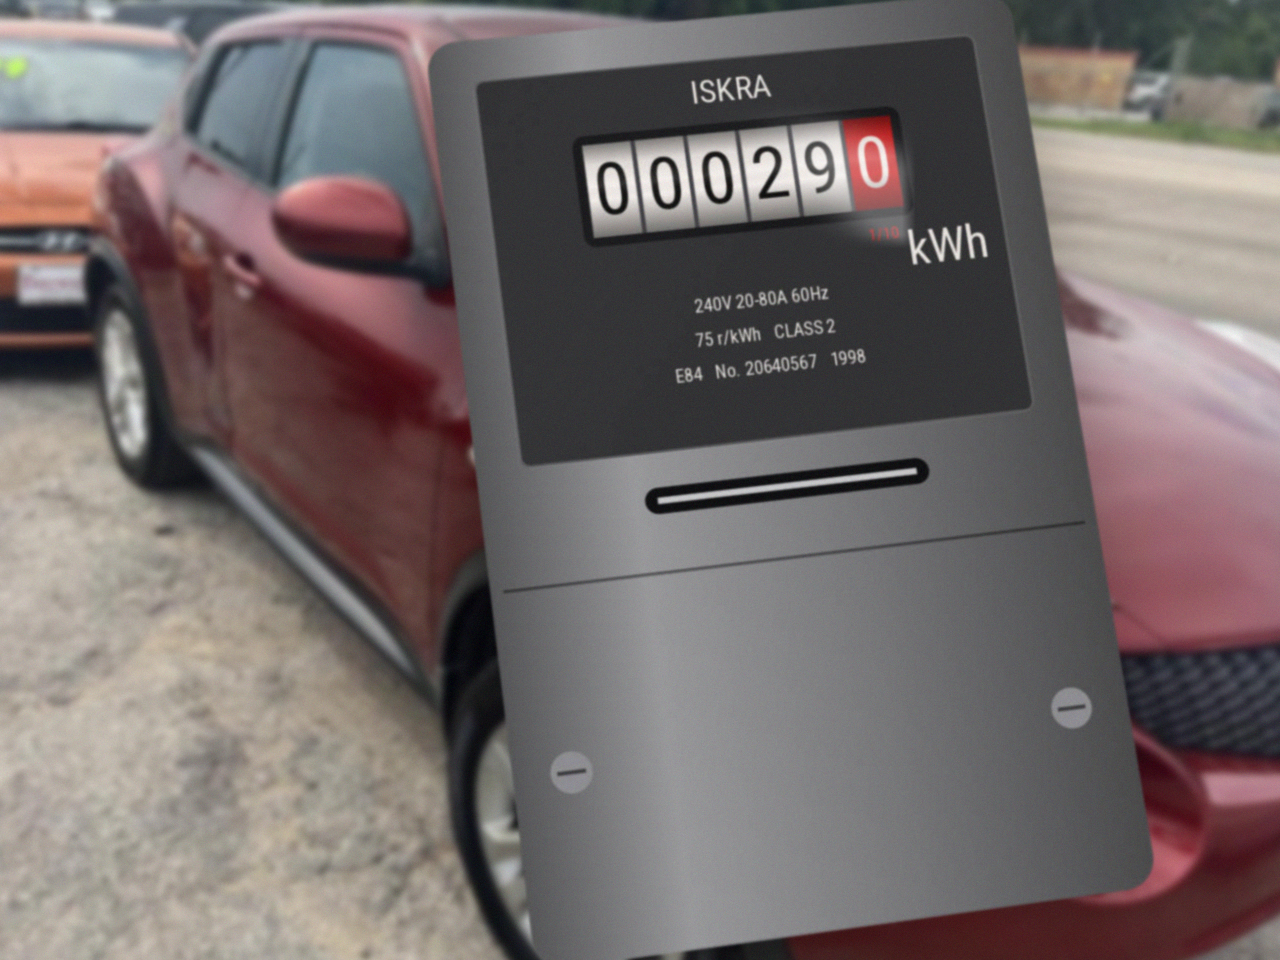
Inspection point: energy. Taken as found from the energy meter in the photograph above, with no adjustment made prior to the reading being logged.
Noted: 29.0 kWh
